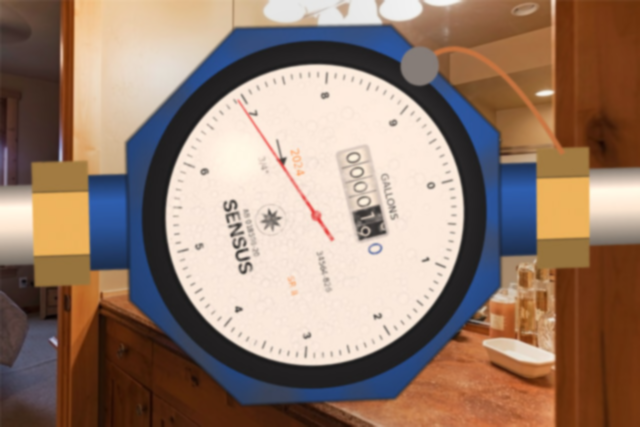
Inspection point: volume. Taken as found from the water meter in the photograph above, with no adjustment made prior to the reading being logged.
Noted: 186.9 gal
